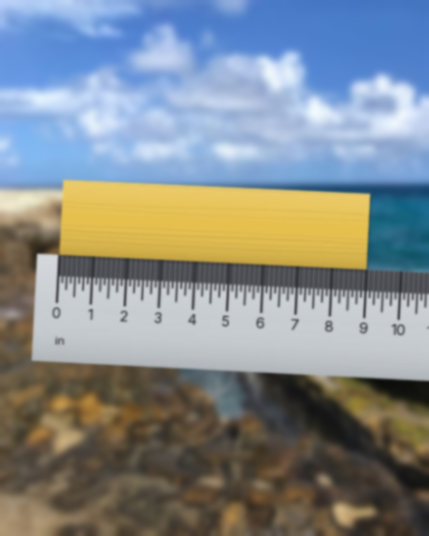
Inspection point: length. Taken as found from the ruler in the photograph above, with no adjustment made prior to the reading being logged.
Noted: 9 in
